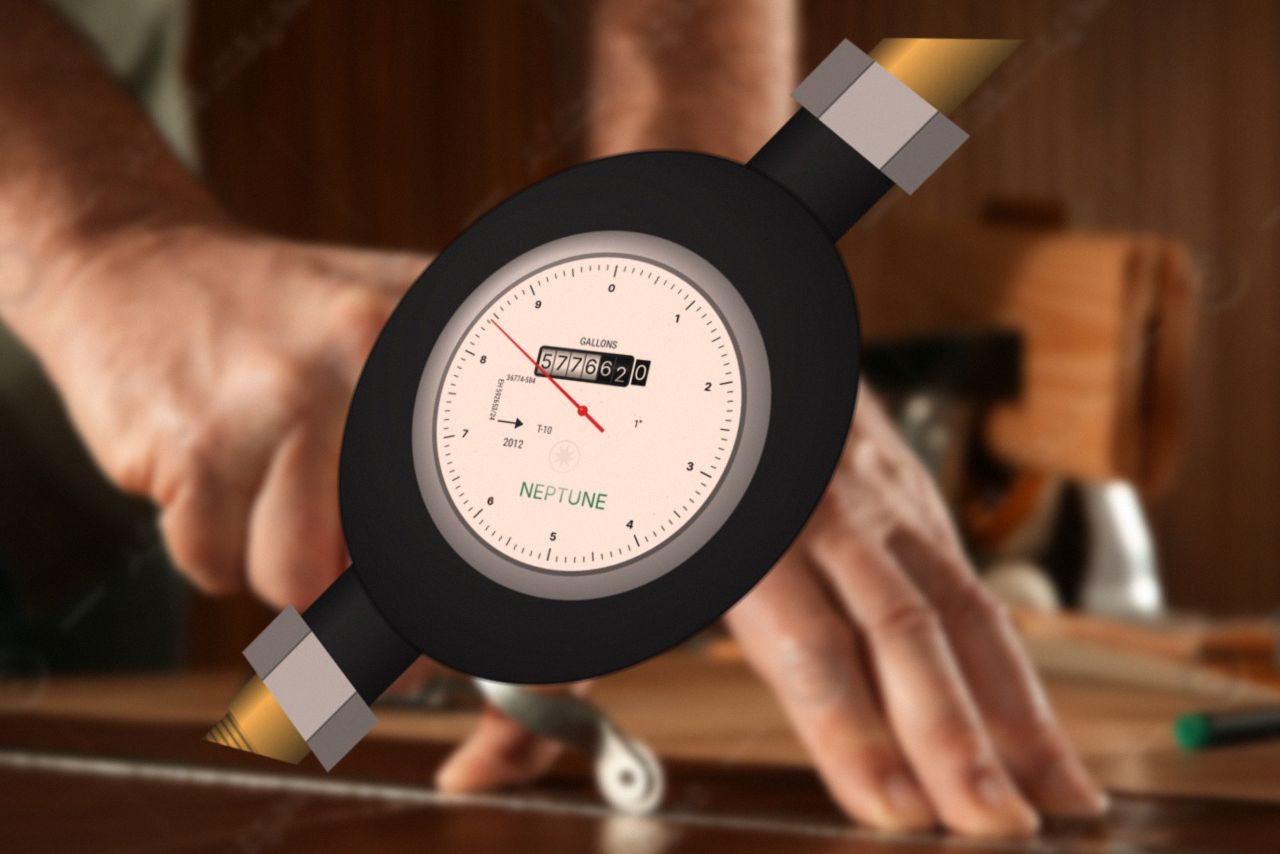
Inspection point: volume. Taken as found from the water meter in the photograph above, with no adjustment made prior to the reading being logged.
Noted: 5776618.4 gal
